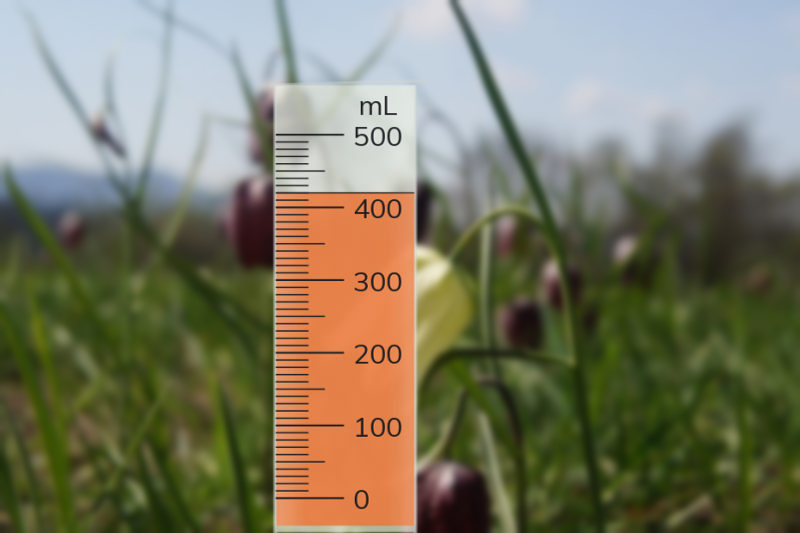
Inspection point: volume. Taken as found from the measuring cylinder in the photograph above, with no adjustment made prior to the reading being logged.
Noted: 420 mL
